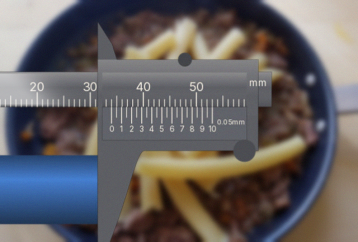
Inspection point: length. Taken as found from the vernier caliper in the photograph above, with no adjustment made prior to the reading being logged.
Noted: 34.0 mm
